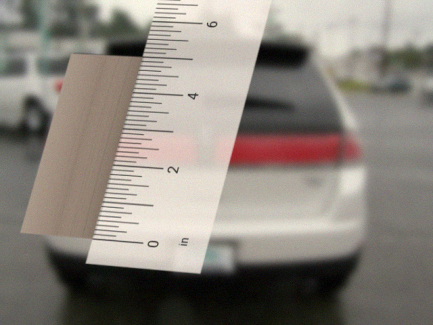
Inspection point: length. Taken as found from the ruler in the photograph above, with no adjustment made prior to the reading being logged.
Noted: 5 in
